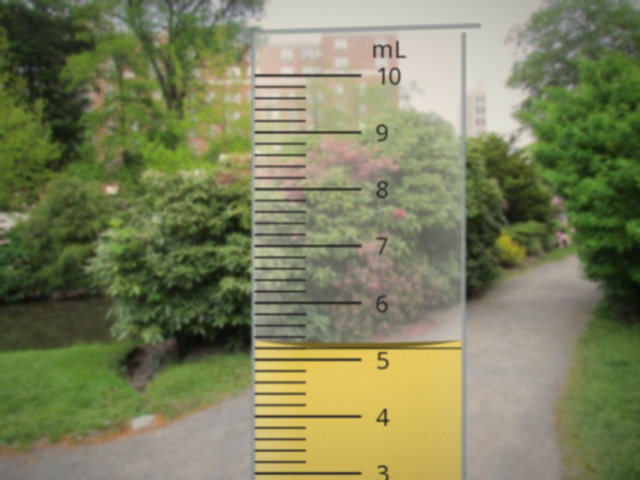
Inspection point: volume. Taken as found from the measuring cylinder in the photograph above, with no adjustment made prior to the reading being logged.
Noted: 5.2 mL
